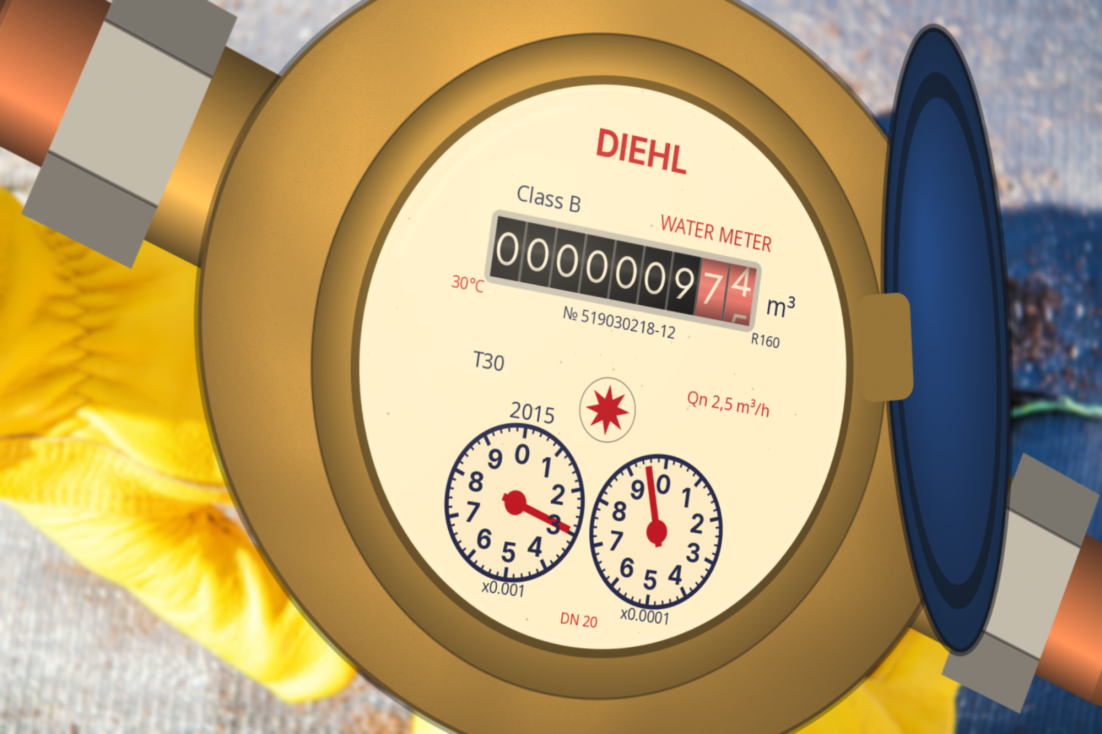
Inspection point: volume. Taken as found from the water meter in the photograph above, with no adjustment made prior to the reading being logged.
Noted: 9.7429 m³
